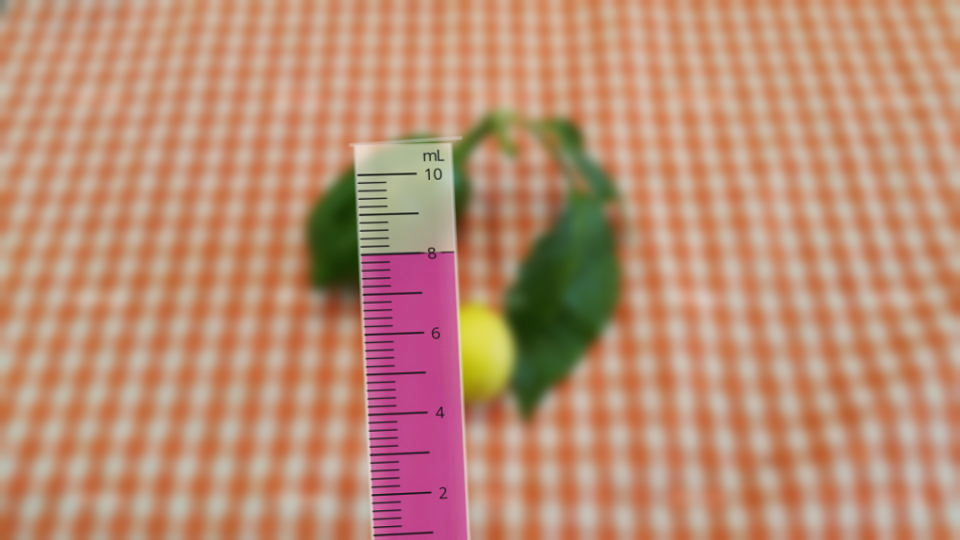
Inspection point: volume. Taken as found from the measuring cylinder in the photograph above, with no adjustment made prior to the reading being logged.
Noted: 8 mL
